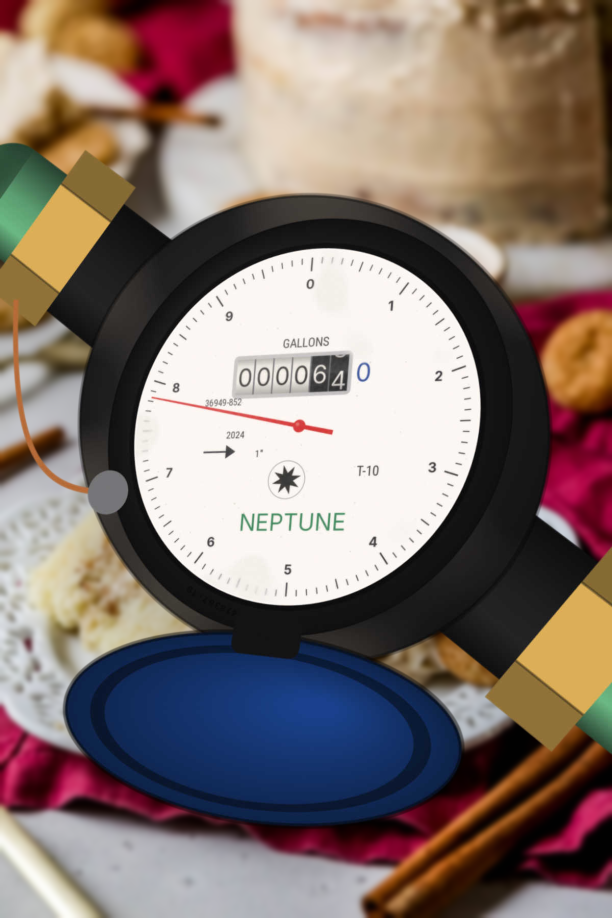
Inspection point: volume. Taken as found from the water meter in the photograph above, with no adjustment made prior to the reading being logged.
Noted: 637.8 gal
